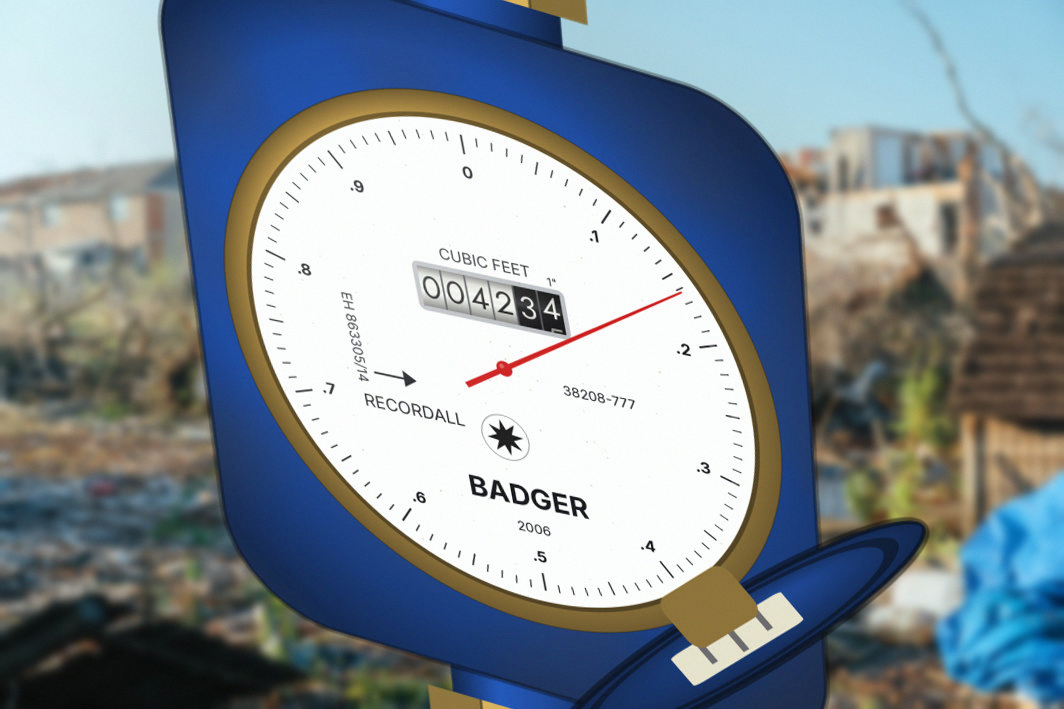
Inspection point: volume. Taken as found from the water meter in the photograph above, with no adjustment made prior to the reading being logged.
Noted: 4234.16 ft³
